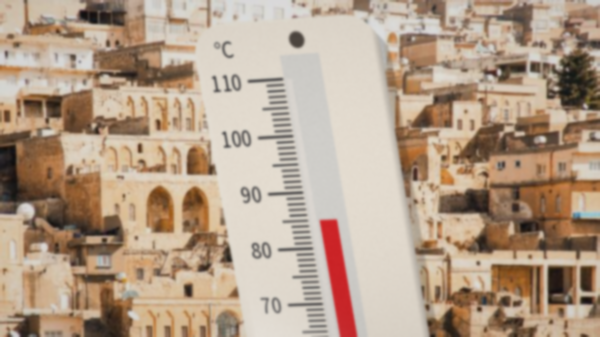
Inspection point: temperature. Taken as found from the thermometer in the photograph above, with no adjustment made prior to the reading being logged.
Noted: 85 °C
